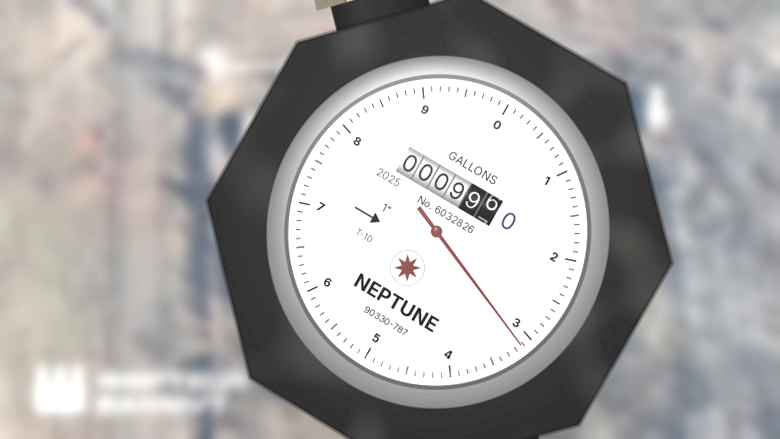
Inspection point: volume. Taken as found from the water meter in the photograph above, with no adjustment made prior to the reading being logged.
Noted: 9963.1 gal
